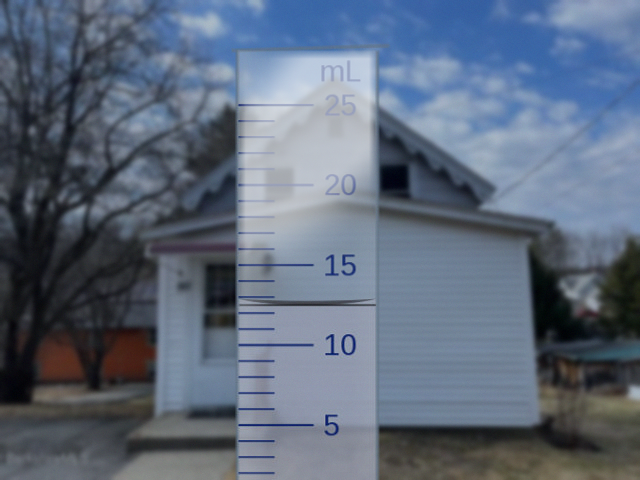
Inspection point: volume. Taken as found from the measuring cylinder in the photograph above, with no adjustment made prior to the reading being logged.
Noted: 12.5 mL
